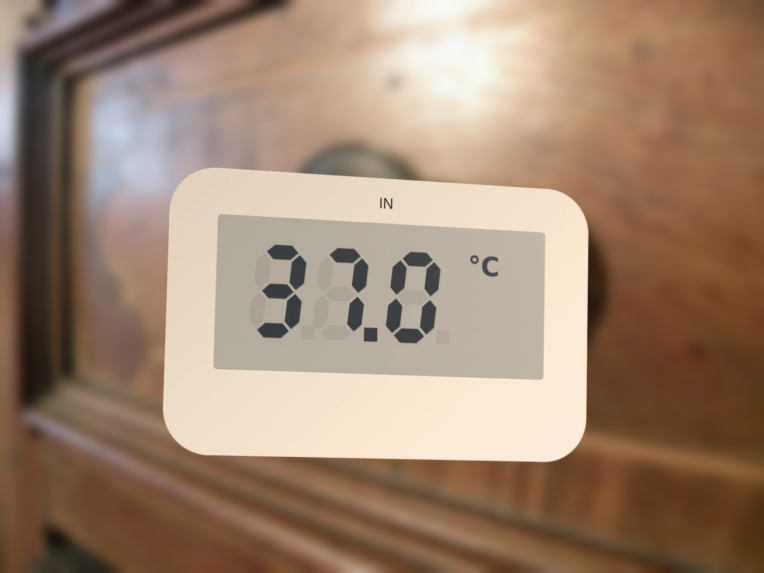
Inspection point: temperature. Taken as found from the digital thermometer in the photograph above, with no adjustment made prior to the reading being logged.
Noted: 37.0 °C
